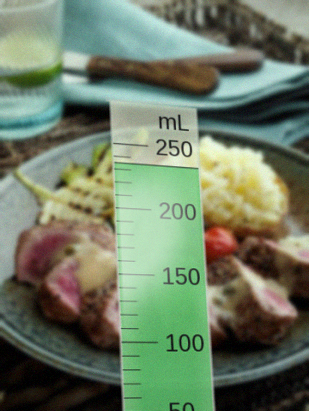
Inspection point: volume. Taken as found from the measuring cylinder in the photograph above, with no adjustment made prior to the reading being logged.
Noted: 235 mL
